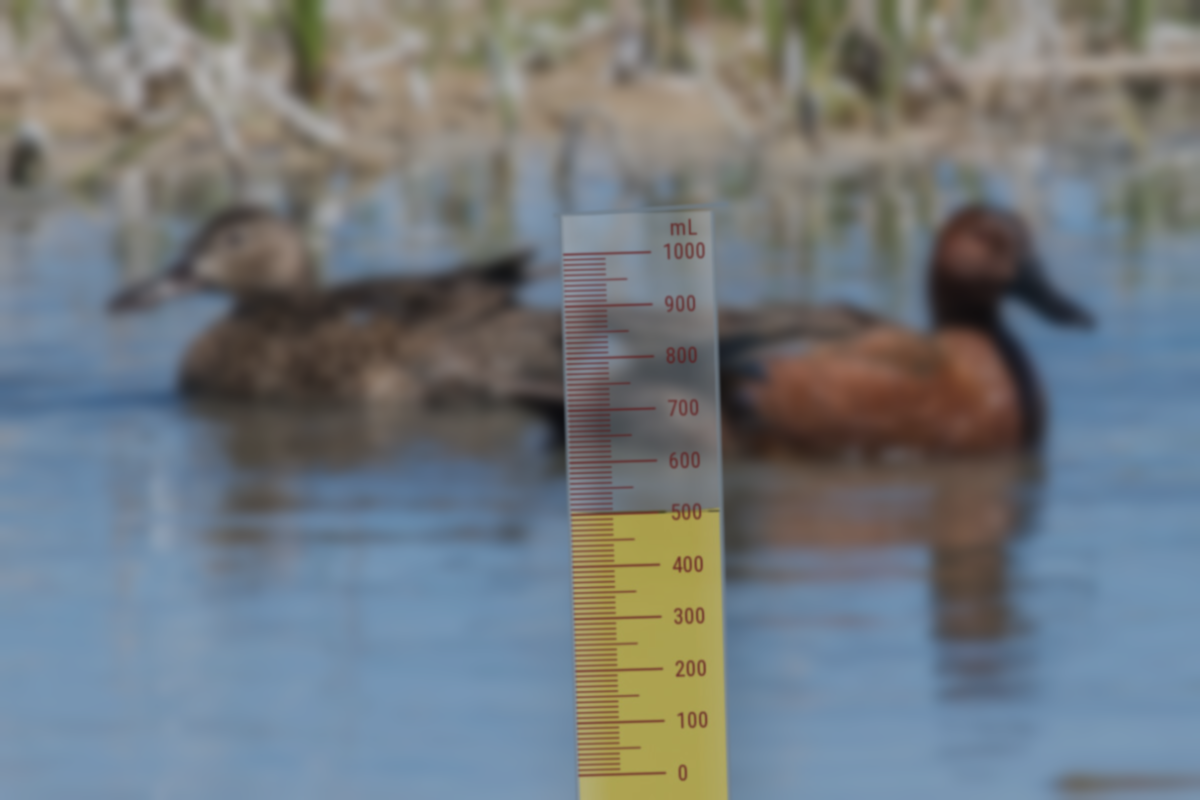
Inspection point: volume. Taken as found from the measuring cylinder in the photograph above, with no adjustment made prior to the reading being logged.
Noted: 500 mL
